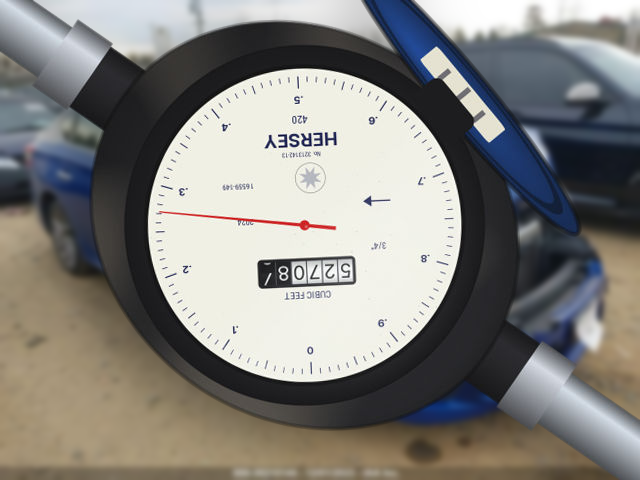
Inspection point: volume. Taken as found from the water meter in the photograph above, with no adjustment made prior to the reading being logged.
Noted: 527087.27 ft³
